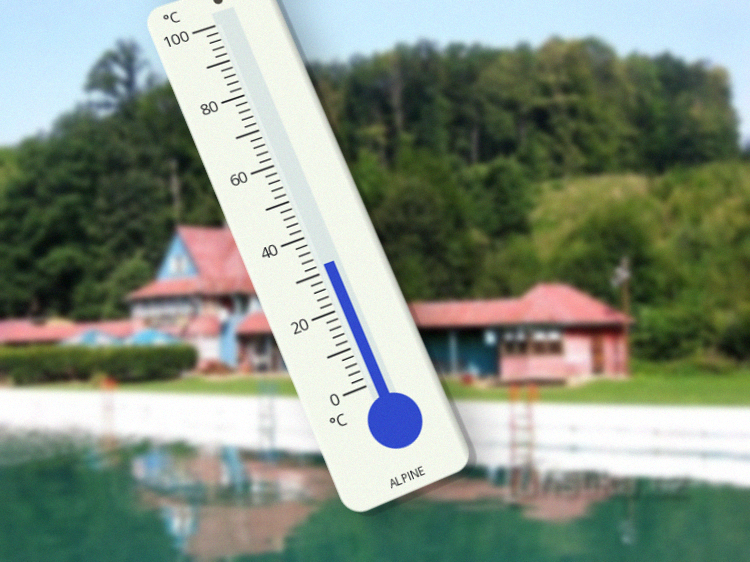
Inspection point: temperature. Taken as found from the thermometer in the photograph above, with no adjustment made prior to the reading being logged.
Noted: 32 °C
